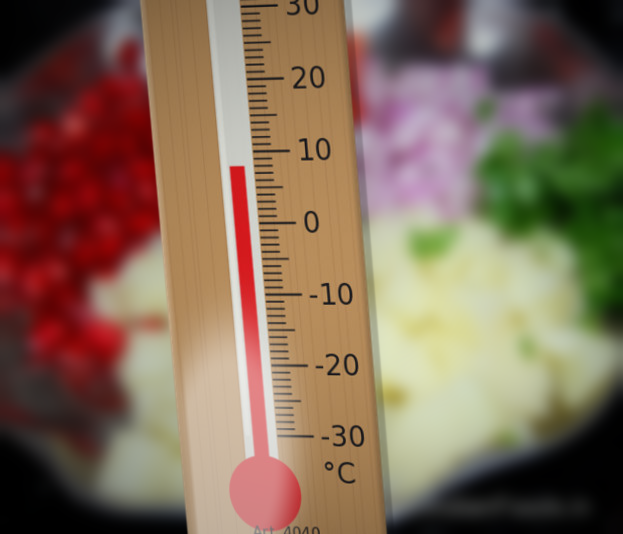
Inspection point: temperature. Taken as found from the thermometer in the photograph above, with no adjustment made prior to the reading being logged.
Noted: 8 °C
